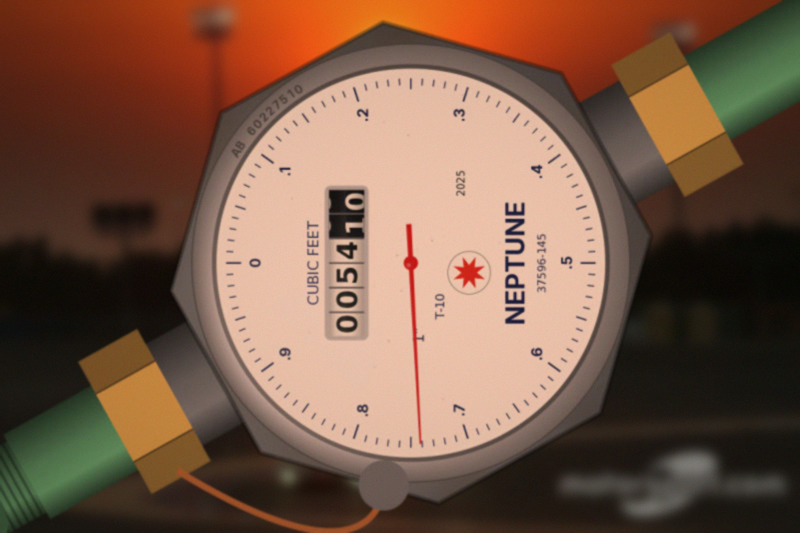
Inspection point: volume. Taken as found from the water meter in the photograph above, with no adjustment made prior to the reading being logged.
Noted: 5409.74 ft³
